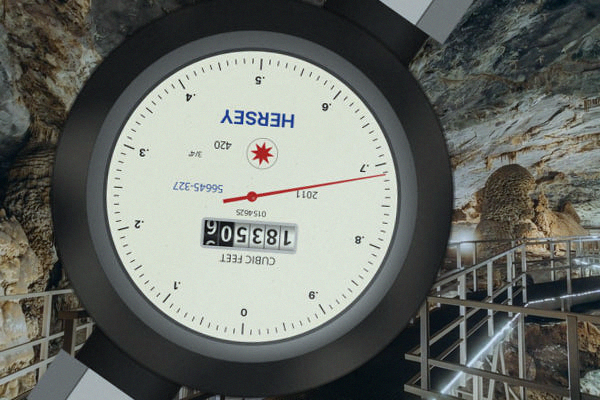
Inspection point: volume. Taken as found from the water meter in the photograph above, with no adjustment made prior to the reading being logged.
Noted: 183505.71 ft³
